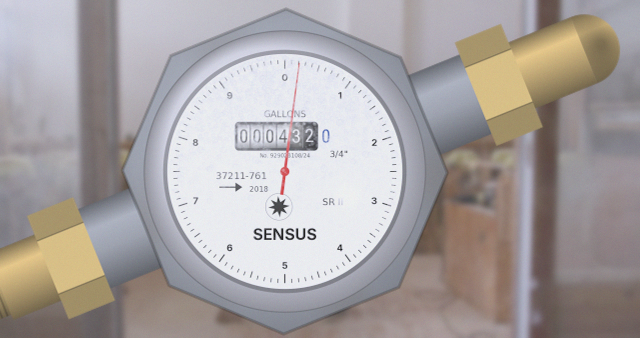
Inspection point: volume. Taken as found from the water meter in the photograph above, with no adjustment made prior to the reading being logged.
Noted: 4320.2 gal
